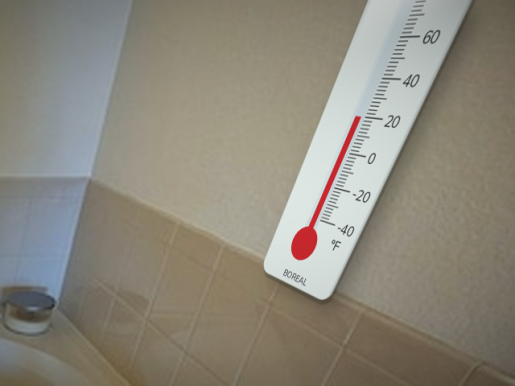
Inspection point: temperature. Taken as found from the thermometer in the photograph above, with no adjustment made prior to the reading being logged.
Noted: 20 °F
